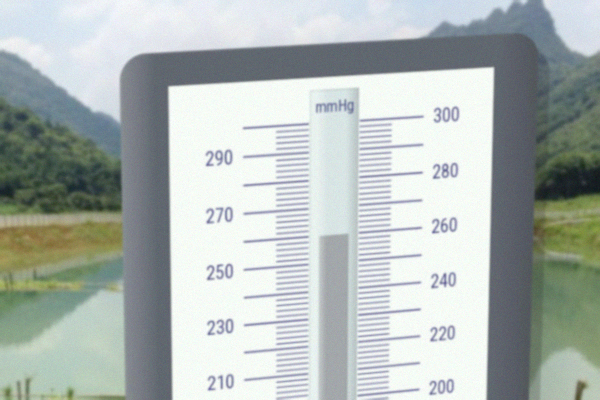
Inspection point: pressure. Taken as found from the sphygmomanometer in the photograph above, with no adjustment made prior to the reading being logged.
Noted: 260 mmHg
